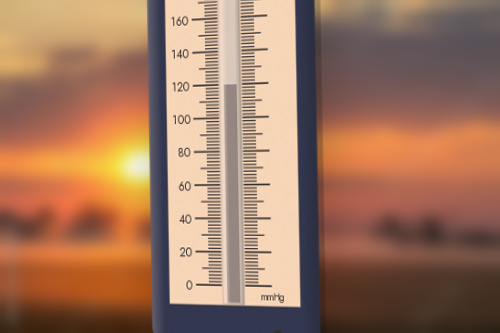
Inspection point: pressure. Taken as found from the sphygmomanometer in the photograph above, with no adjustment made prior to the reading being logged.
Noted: 120 mmHg
